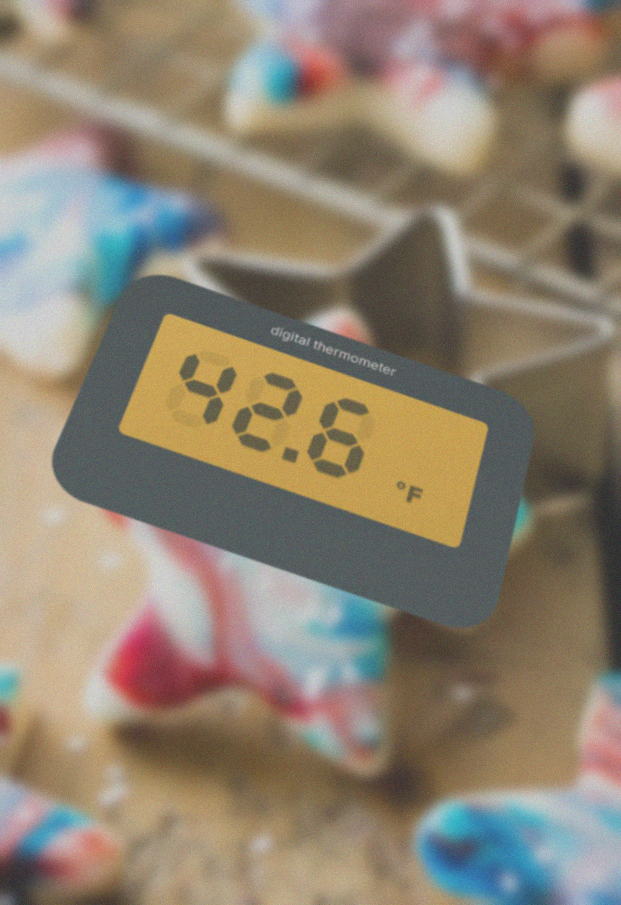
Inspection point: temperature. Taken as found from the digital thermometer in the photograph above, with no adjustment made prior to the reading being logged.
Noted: 42.6 °F
